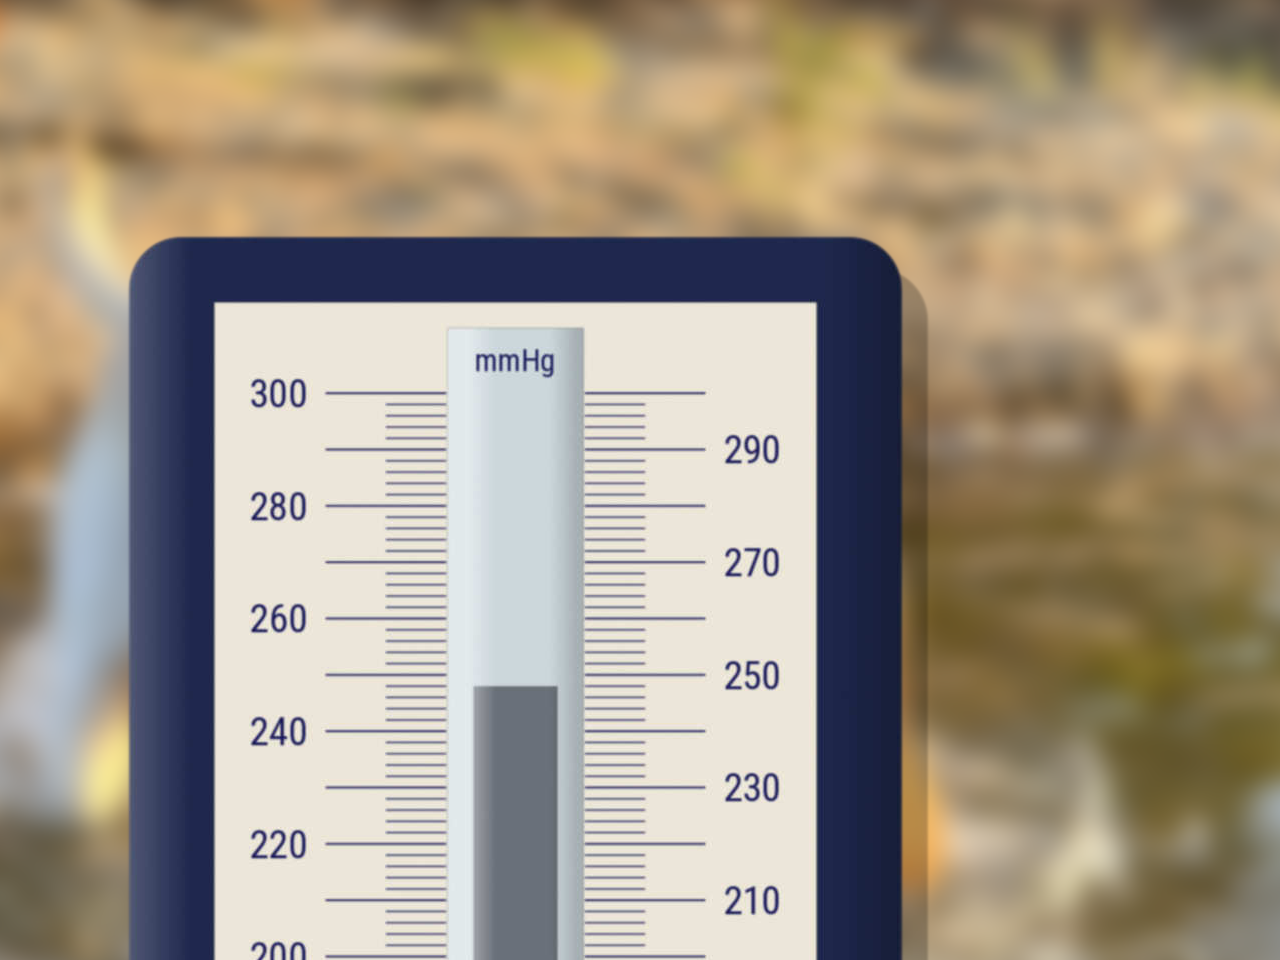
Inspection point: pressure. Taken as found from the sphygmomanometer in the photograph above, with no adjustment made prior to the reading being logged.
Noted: 248 mmHg
